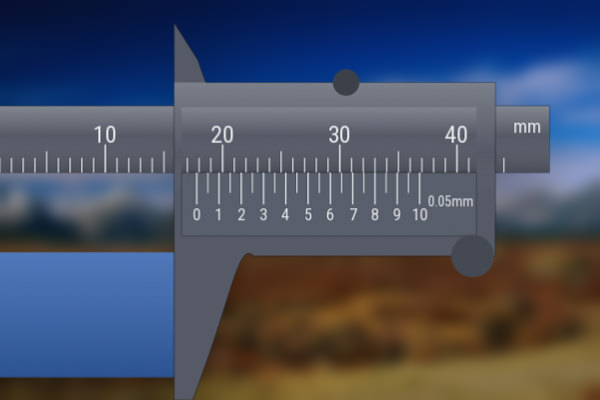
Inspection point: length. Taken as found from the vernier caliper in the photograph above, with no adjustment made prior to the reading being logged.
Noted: 17.8 mm
